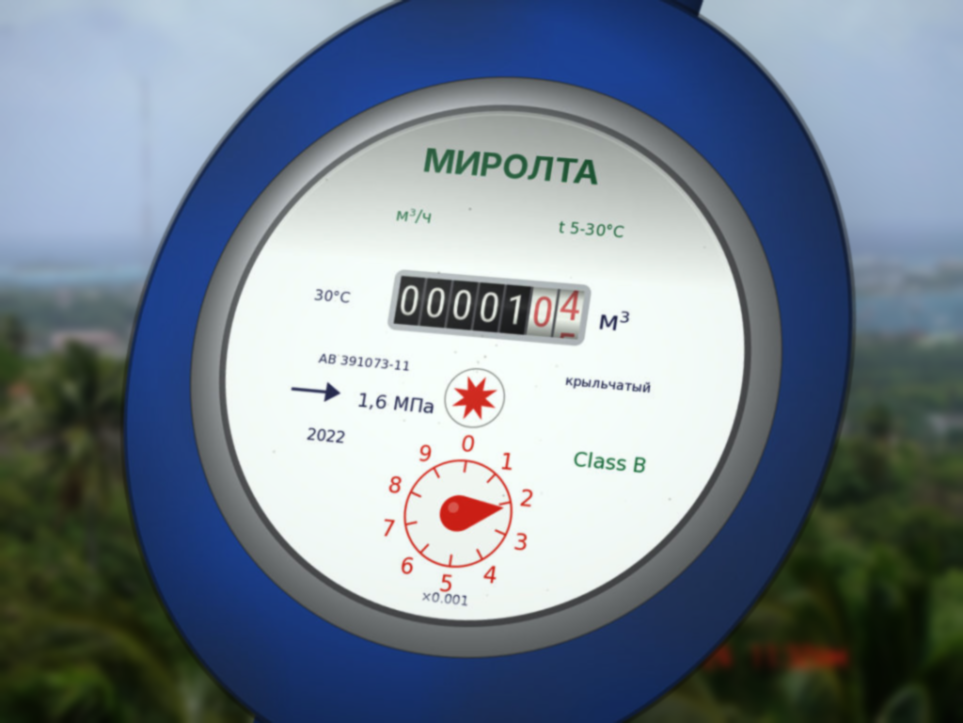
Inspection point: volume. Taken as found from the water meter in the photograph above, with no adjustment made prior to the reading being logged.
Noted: 1.042 m³
